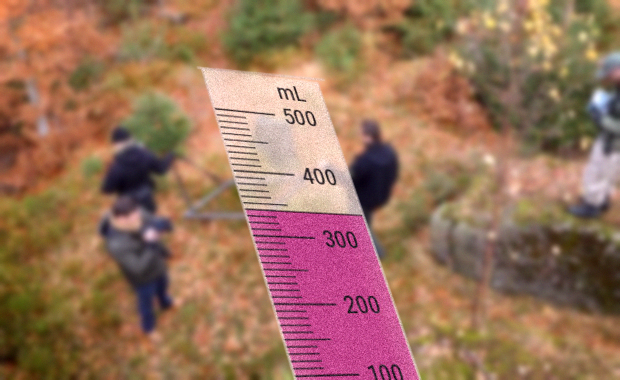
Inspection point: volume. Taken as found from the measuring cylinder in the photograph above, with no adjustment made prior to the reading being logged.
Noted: 340 mL
